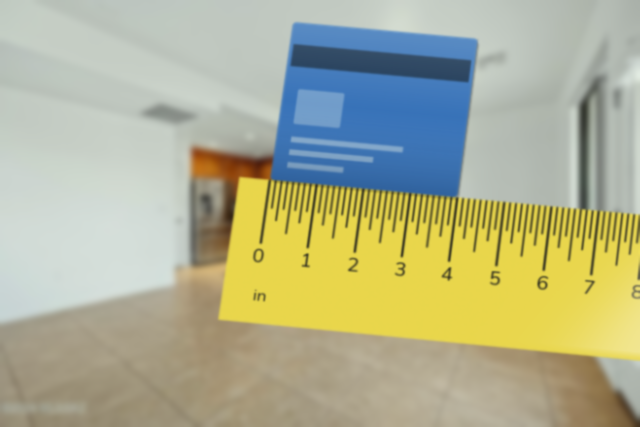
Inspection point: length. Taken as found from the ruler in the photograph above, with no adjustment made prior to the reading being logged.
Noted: 4 in
